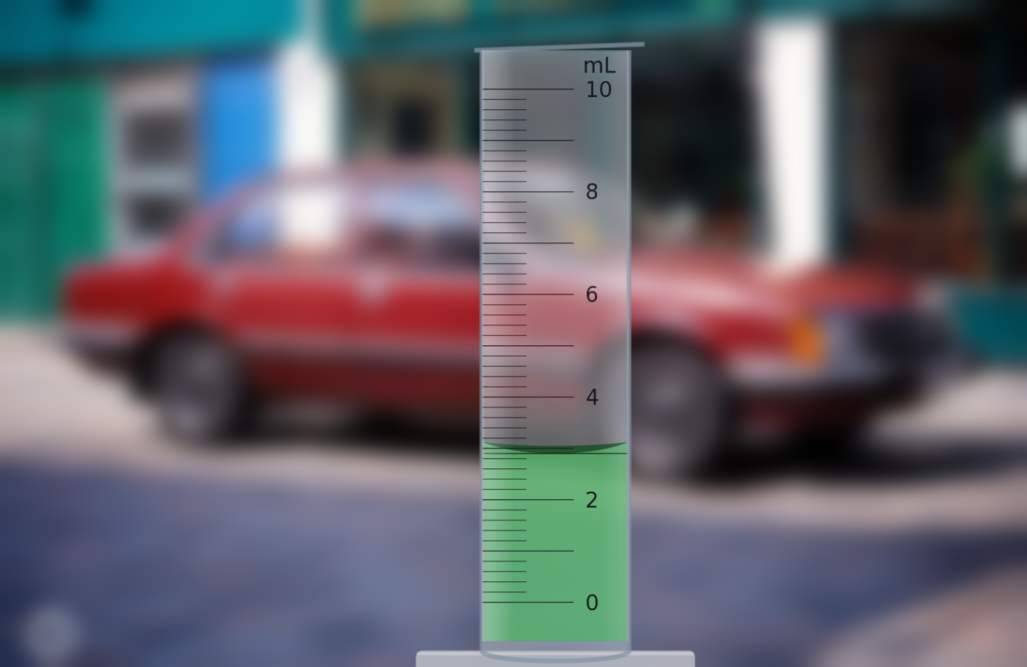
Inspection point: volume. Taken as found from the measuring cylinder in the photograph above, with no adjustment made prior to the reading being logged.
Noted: 2.9 mL
